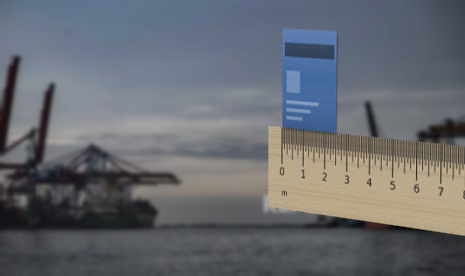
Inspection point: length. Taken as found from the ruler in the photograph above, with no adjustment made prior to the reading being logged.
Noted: 2.5 in
